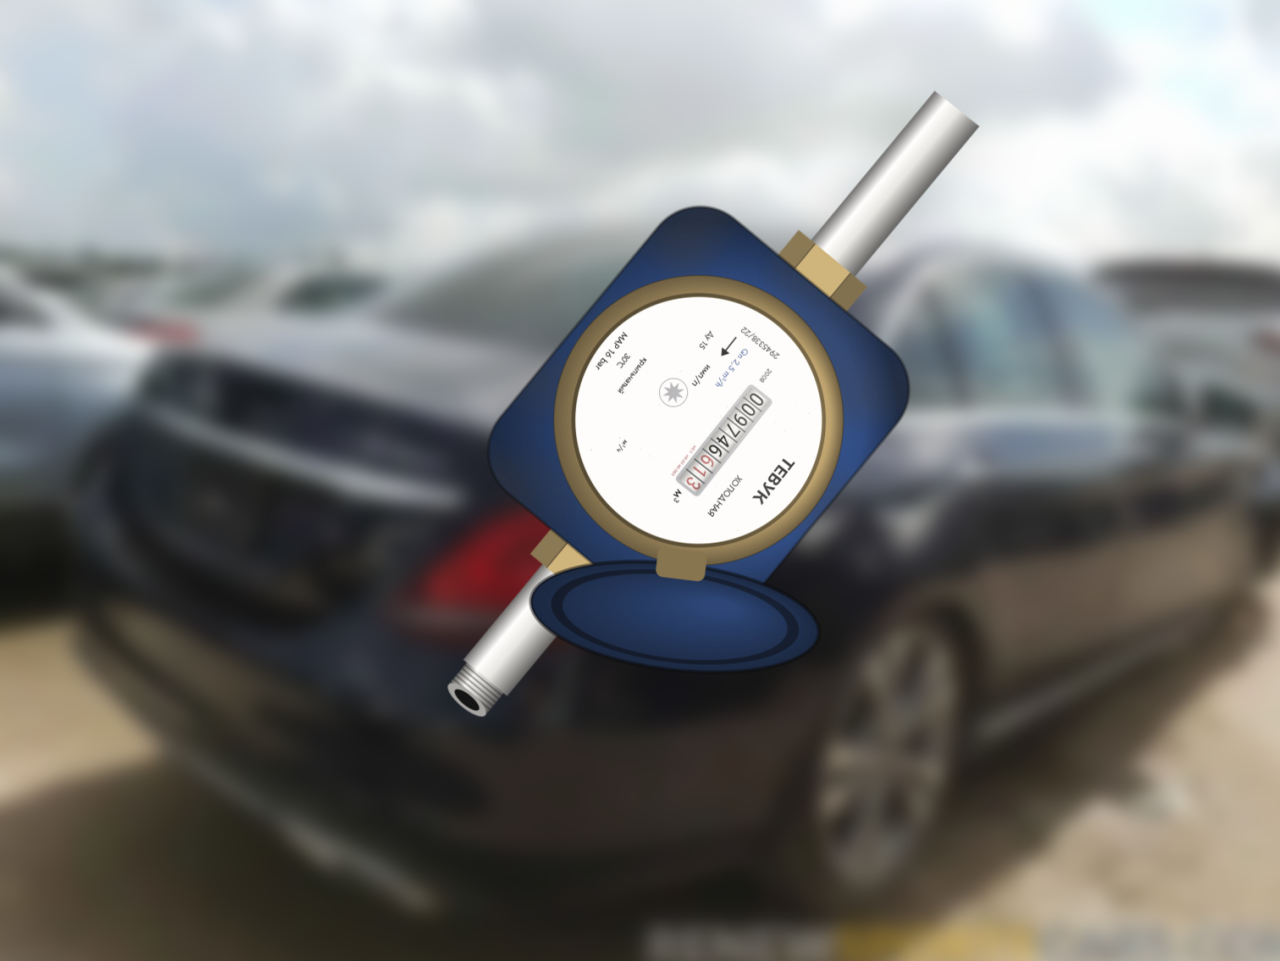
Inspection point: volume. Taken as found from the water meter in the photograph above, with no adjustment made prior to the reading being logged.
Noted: 9746.613 m³
